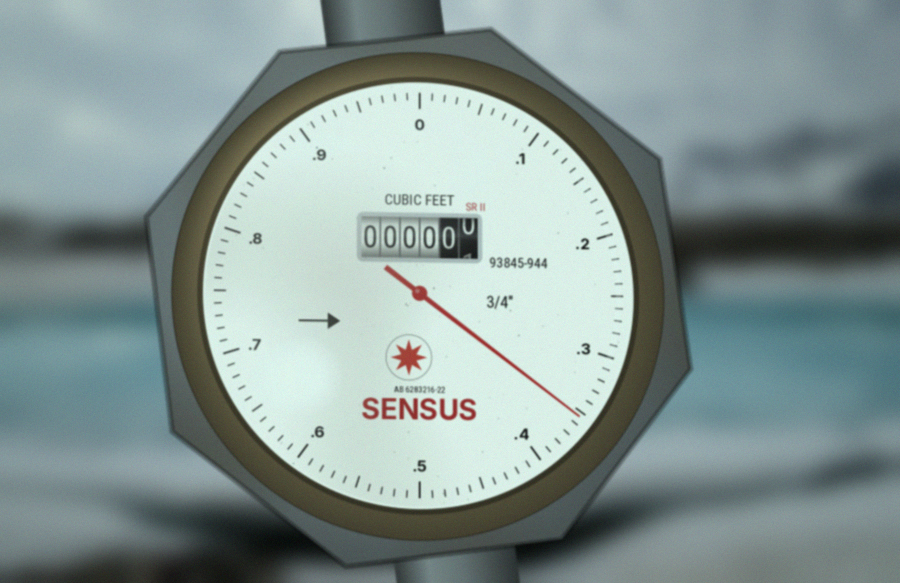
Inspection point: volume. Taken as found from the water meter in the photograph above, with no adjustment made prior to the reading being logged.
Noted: 0.35 ft³
